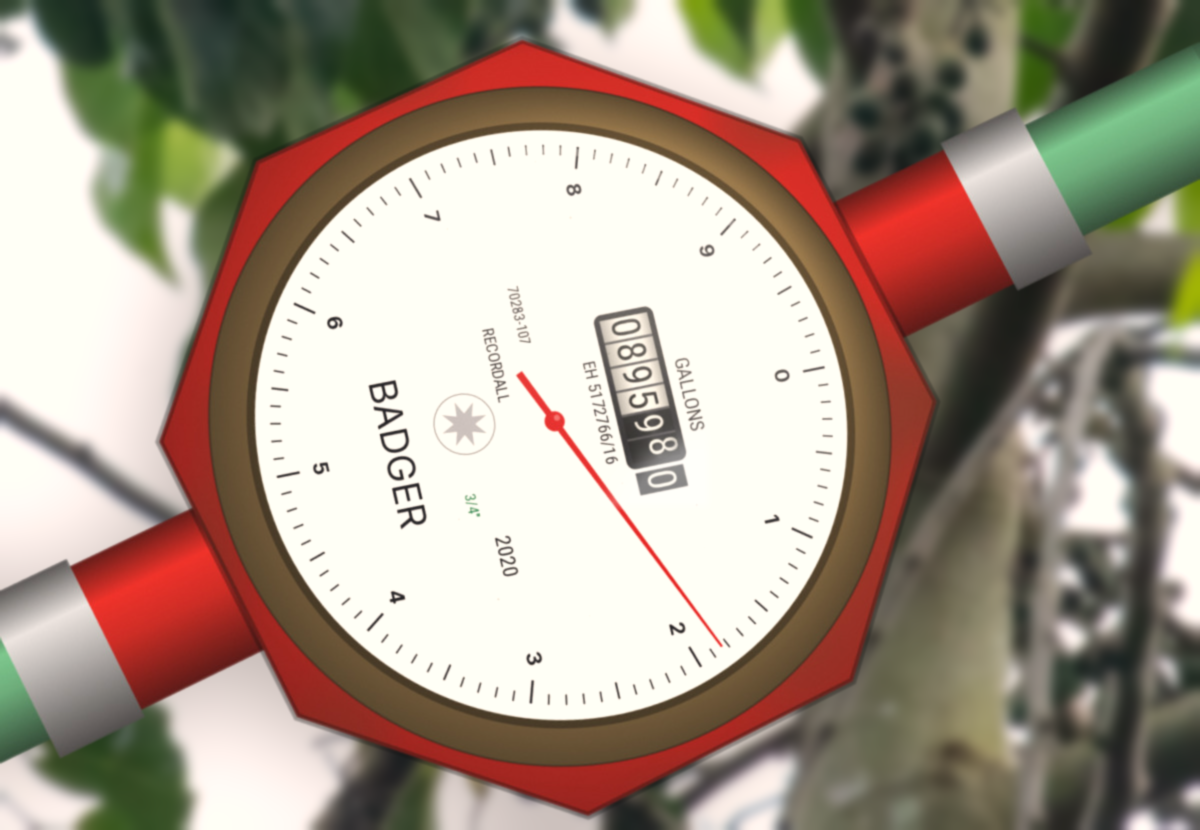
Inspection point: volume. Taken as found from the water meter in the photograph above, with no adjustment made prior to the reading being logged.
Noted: 895981.8 gal
